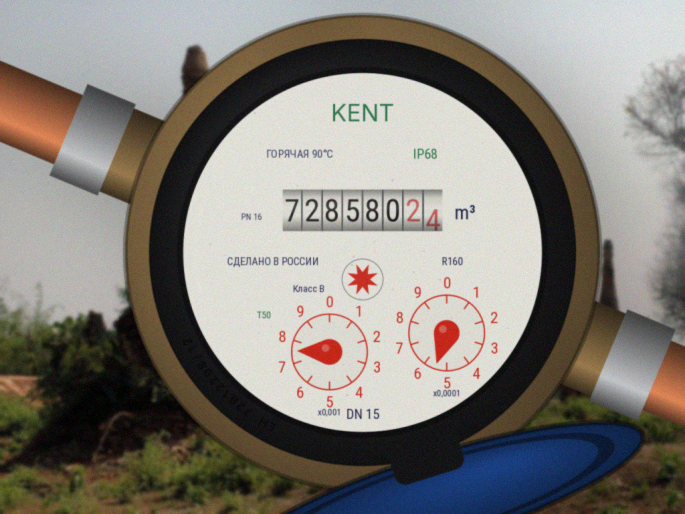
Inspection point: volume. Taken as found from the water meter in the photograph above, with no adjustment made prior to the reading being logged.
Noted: 728580.2375 m³
